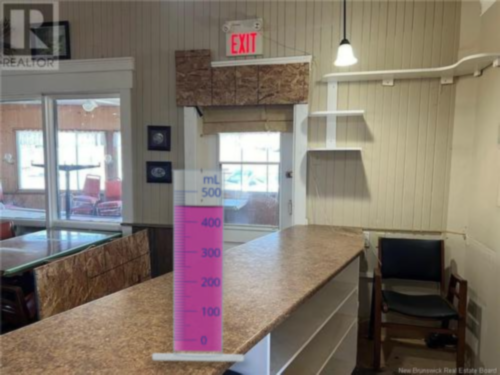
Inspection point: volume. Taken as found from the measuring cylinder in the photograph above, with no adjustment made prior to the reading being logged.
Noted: 450 mL
